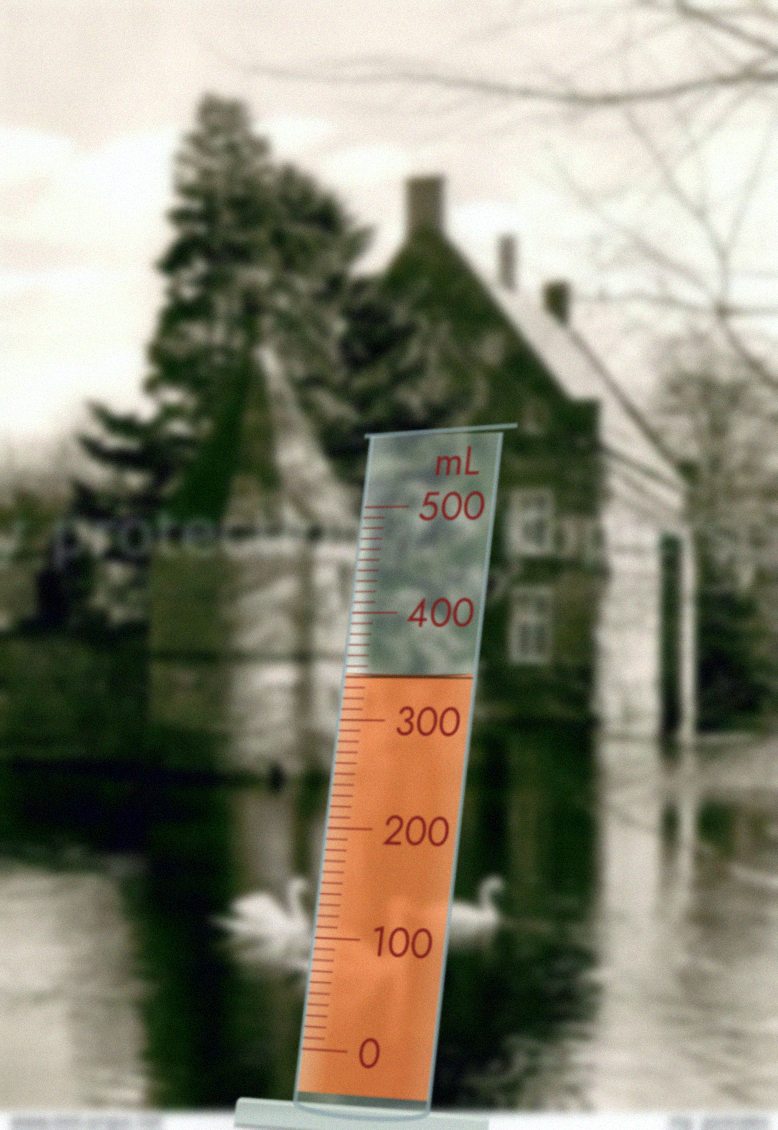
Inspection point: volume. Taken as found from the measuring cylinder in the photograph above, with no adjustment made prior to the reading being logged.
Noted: 340 mL
